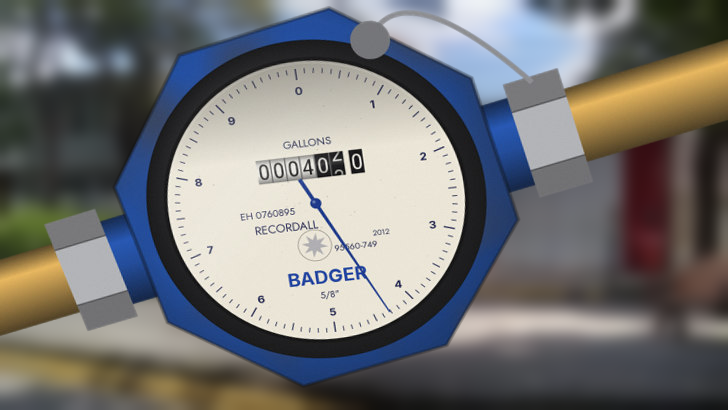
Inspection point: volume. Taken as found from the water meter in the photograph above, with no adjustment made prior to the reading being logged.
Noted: 4024.3 gal
